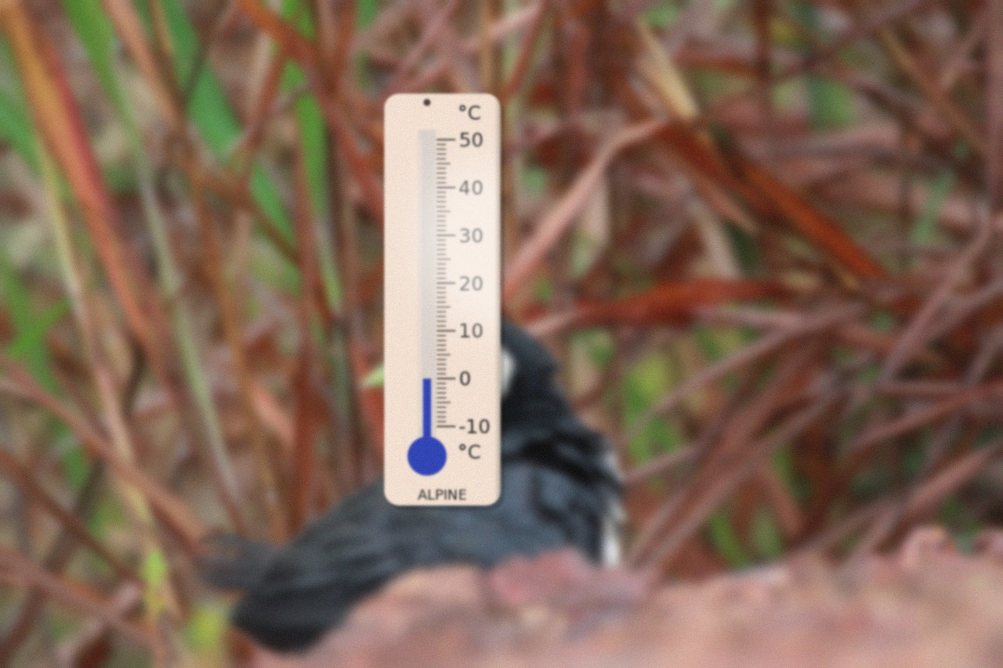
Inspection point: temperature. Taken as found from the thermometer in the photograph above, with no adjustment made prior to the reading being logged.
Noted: 0 °C
